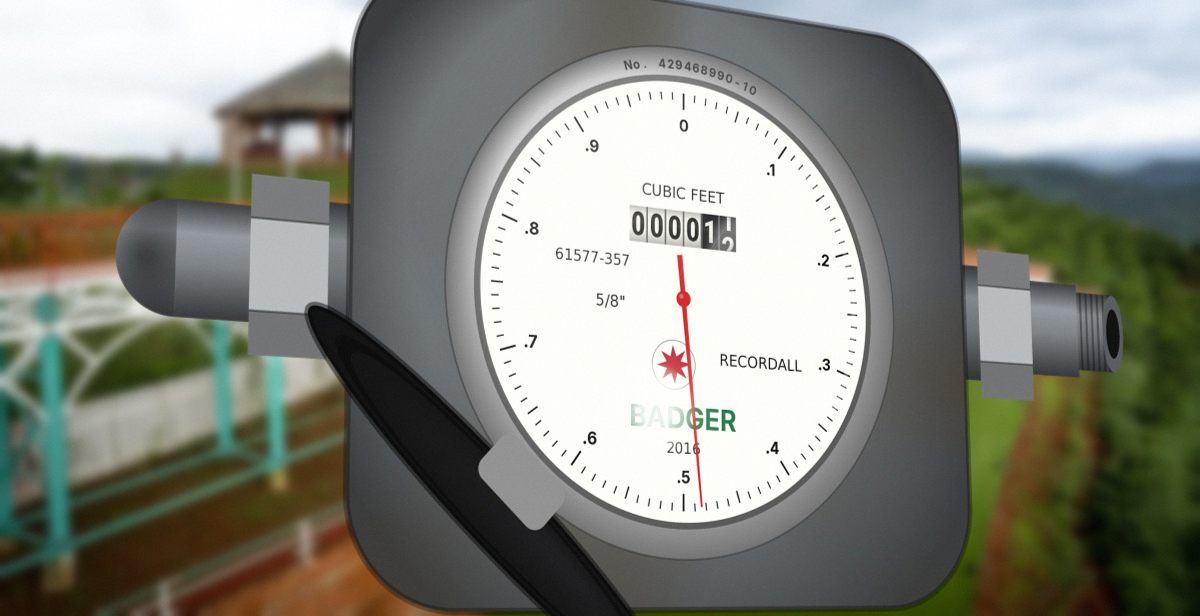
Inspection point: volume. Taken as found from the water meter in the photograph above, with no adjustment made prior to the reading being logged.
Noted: 11.48 ft³
